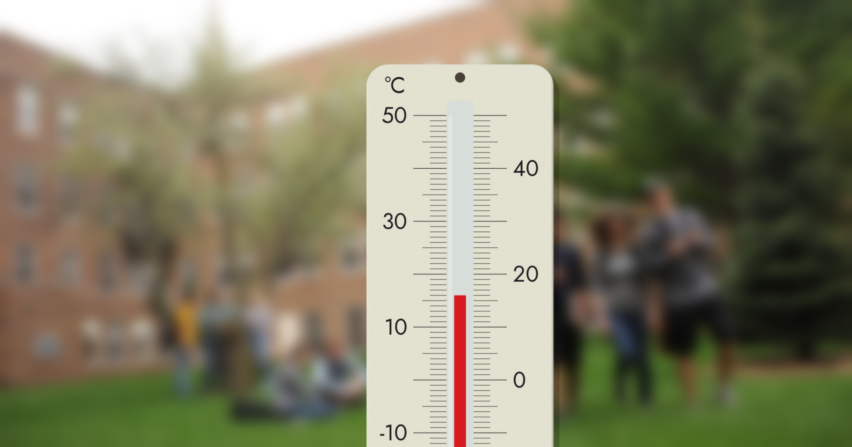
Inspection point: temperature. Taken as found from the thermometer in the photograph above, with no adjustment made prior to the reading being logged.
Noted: 16 °C
